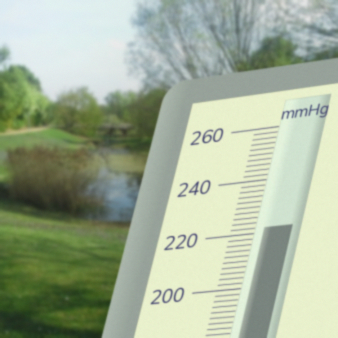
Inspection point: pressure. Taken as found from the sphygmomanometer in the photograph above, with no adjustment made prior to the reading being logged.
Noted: 222 mmHg
